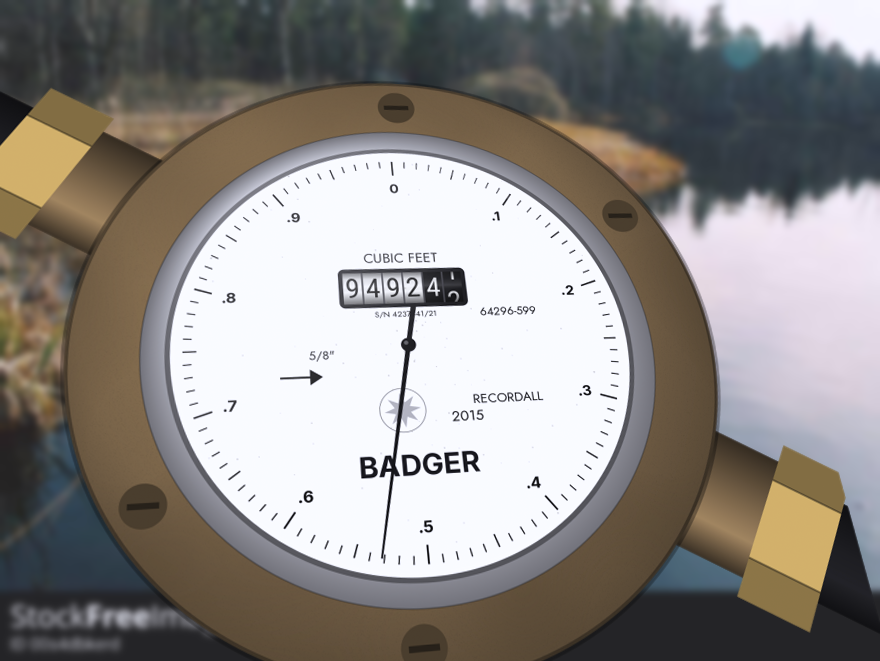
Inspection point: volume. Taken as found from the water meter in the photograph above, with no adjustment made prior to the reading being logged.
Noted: 949241.53 ft³
